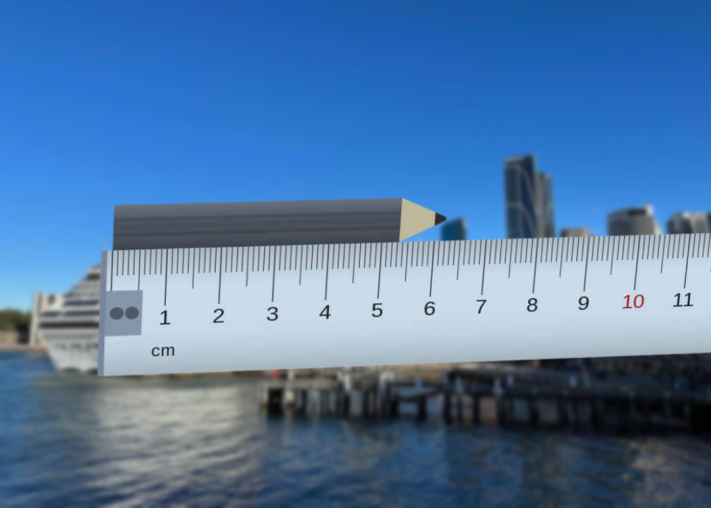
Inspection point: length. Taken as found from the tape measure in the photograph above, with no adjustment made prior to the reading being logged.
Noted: 6.2 cm
